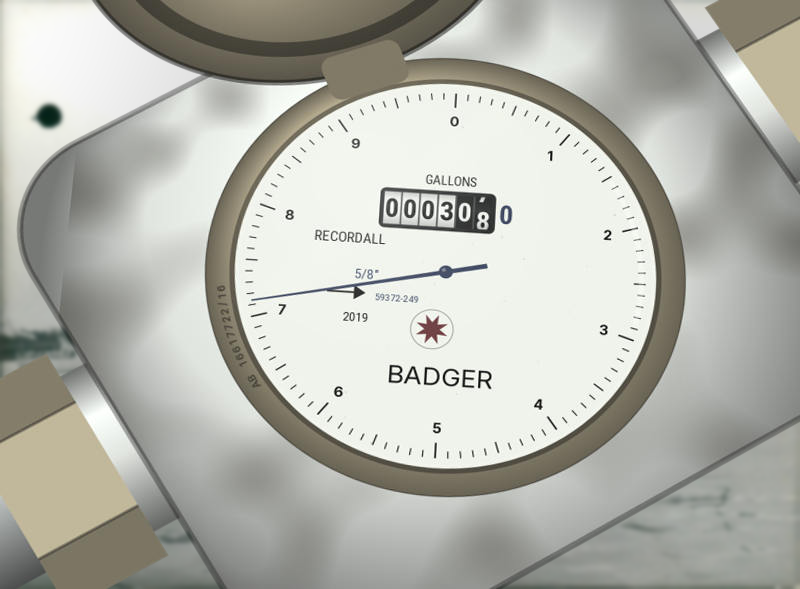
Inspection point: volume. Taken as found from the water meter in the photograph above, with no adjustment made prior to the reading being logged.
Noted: 3077.1 gal
